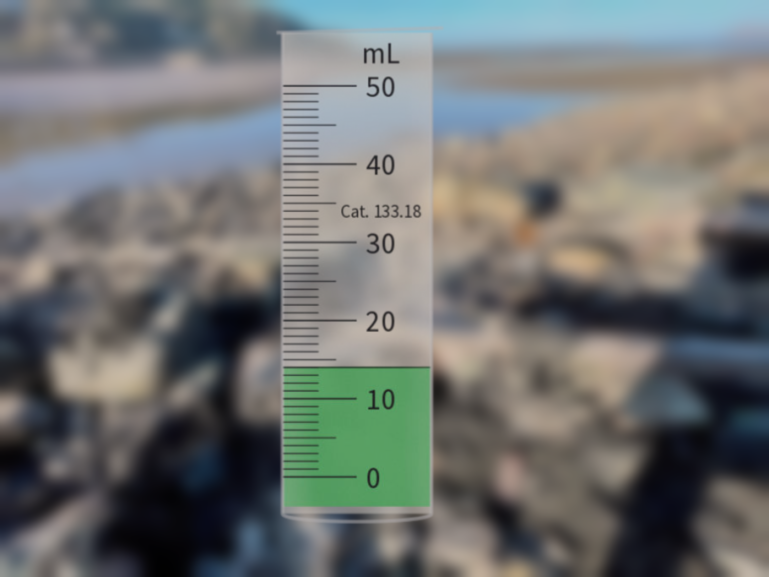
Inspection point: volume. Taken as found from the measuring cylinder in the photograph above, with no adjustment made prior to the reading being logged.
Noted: 14 mL
